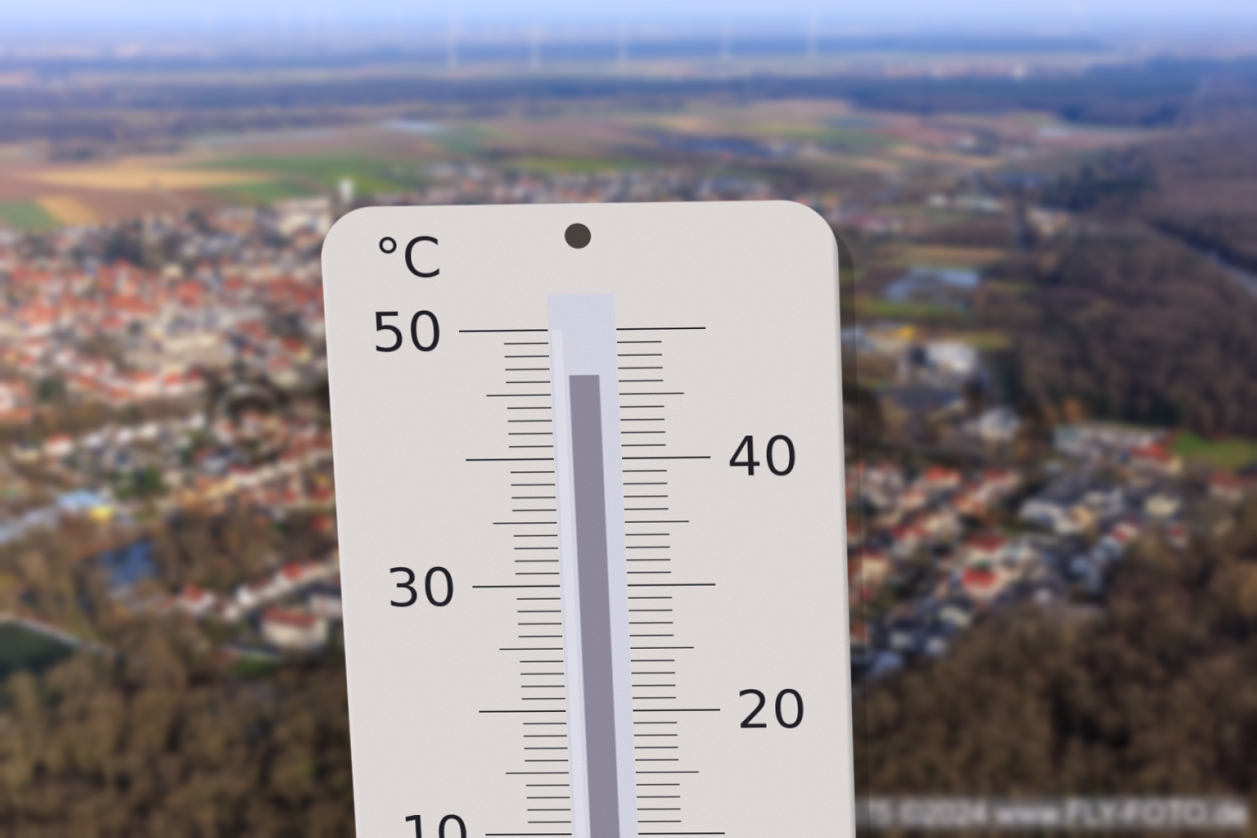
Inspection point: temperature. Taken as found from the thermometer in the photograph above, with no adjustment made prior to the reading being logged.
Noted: 46.5 °C
